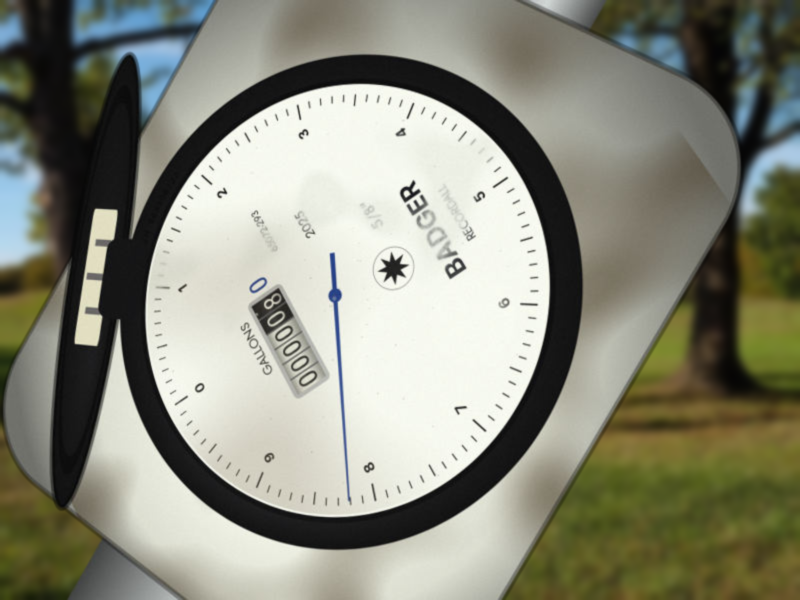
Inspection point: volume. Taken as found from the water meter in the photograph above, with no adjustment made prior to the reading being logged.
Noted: 78.2 gal
